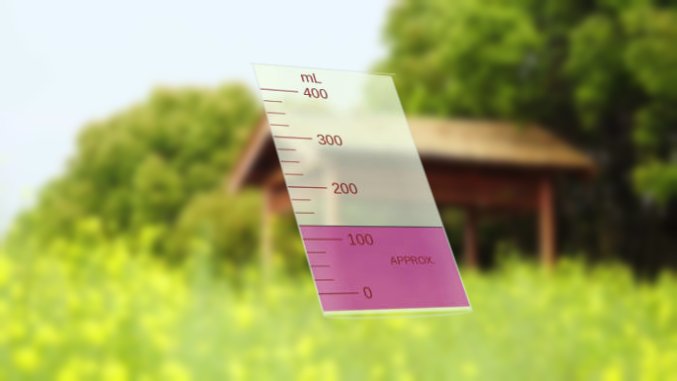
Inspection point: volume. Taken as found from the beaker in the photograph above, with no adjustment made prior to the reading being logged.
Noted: 125 mL
